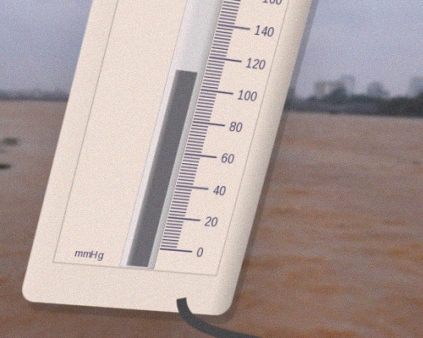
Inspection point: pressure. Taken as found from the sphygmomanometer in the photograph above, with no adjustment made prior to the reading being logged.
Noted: 110 mmHg
